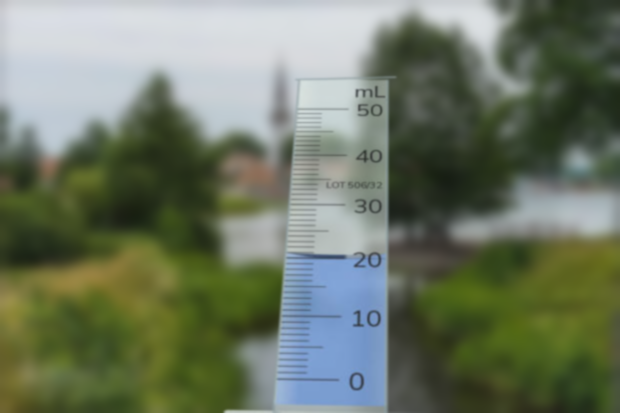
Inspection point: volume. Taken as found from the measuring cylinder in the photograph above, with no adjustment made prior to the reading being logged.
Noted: 20 mL
